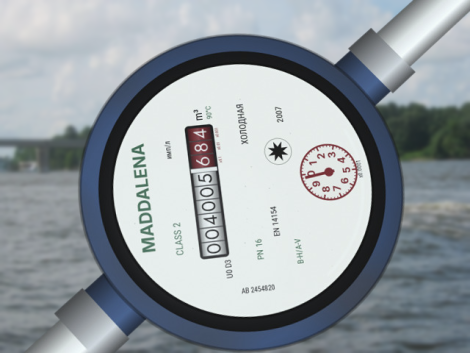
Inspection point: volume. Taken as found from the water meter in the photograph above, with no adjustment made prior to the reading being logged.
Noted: 4005.6839 m³
